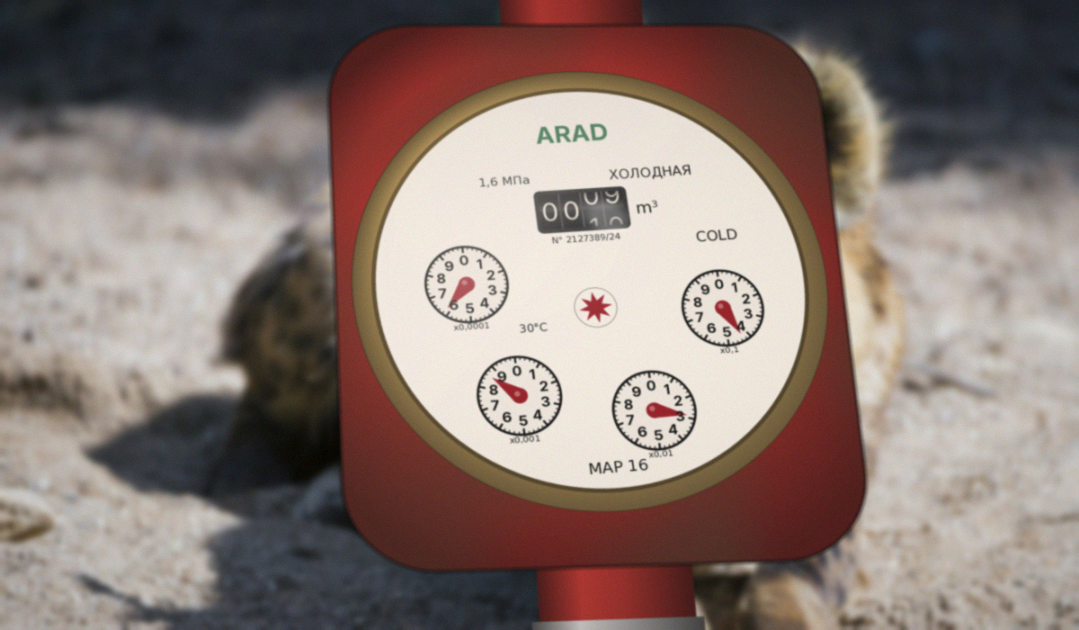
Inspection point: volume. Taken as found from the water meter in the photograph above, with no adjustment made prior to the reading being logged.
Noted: 9.4286 m³
